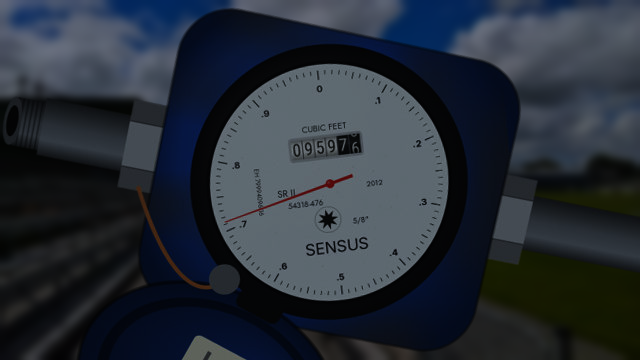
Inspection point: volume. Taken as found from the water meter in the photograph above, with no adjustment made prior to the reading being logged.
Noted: 95975.71 ft³
